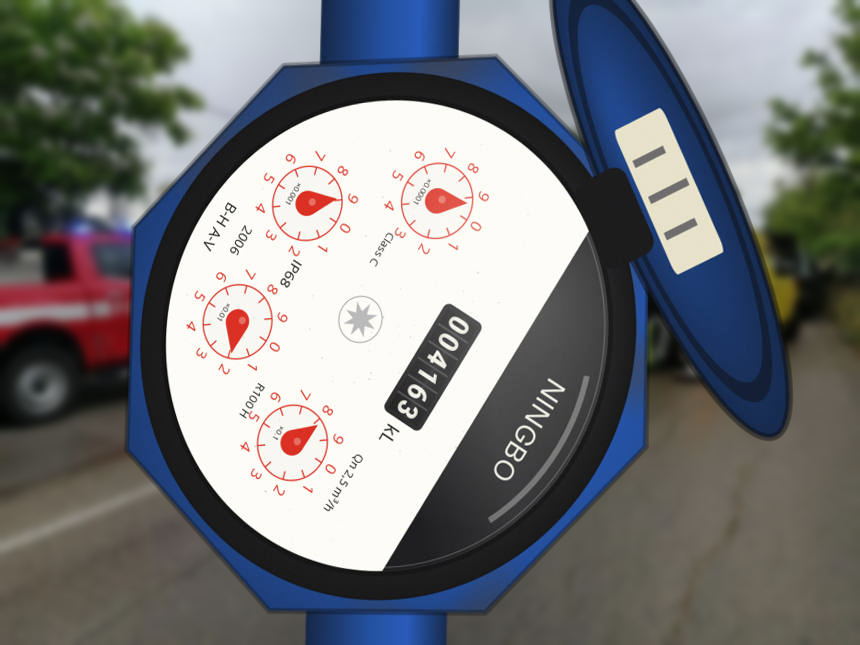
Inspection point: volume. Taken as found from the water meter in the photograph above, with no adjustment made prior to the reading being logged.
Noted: 4163.8189 kL
